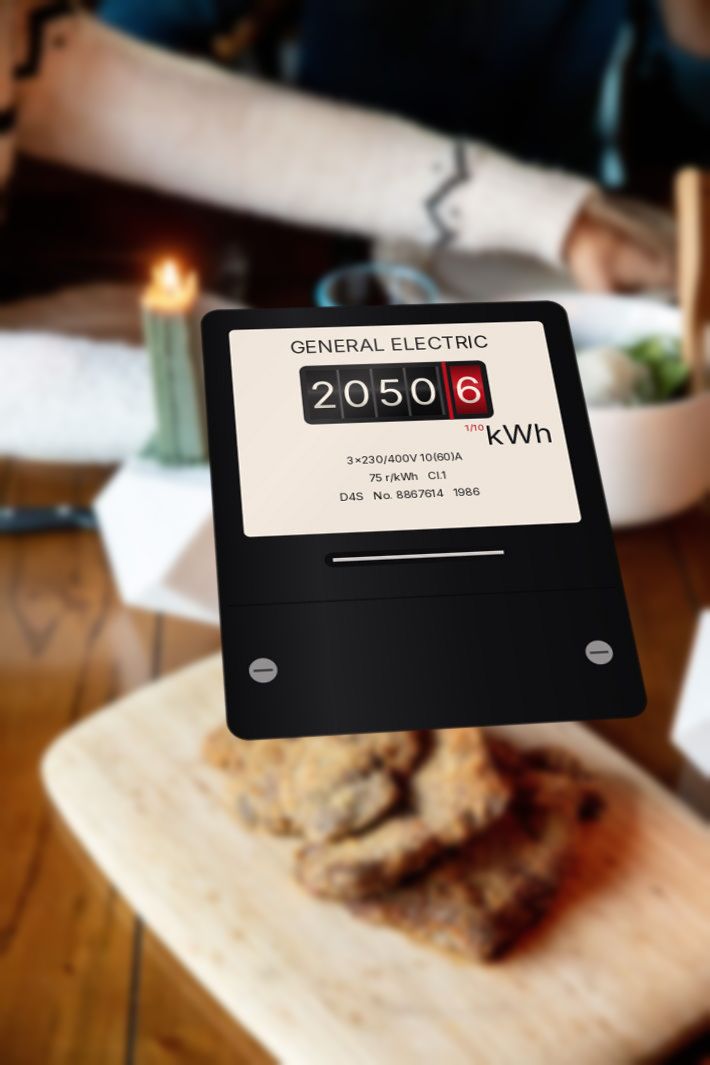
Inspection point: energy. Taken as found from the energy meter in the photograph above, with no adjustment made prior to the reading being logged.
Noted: 2050.6 kWh
